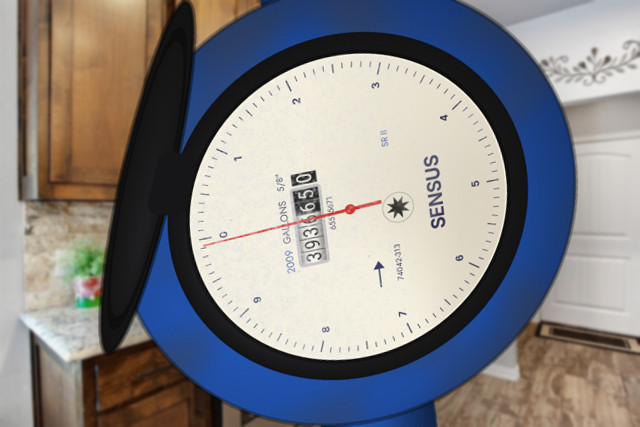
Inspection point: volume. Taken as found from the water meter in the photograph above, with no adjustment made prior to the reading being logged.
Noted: 3936649.9 gal
